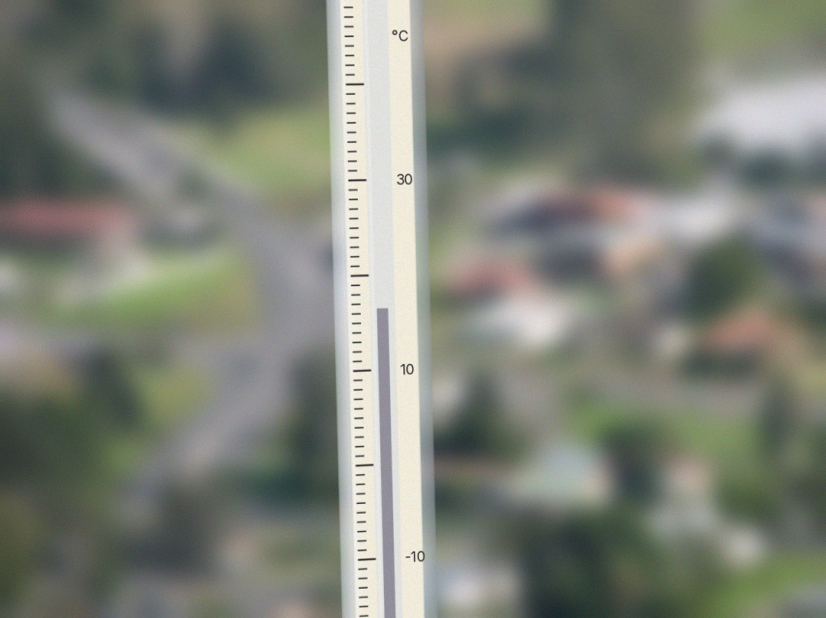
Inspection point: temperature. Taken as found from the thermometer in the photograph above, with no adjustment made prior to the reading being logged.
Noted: 16.5 °C
